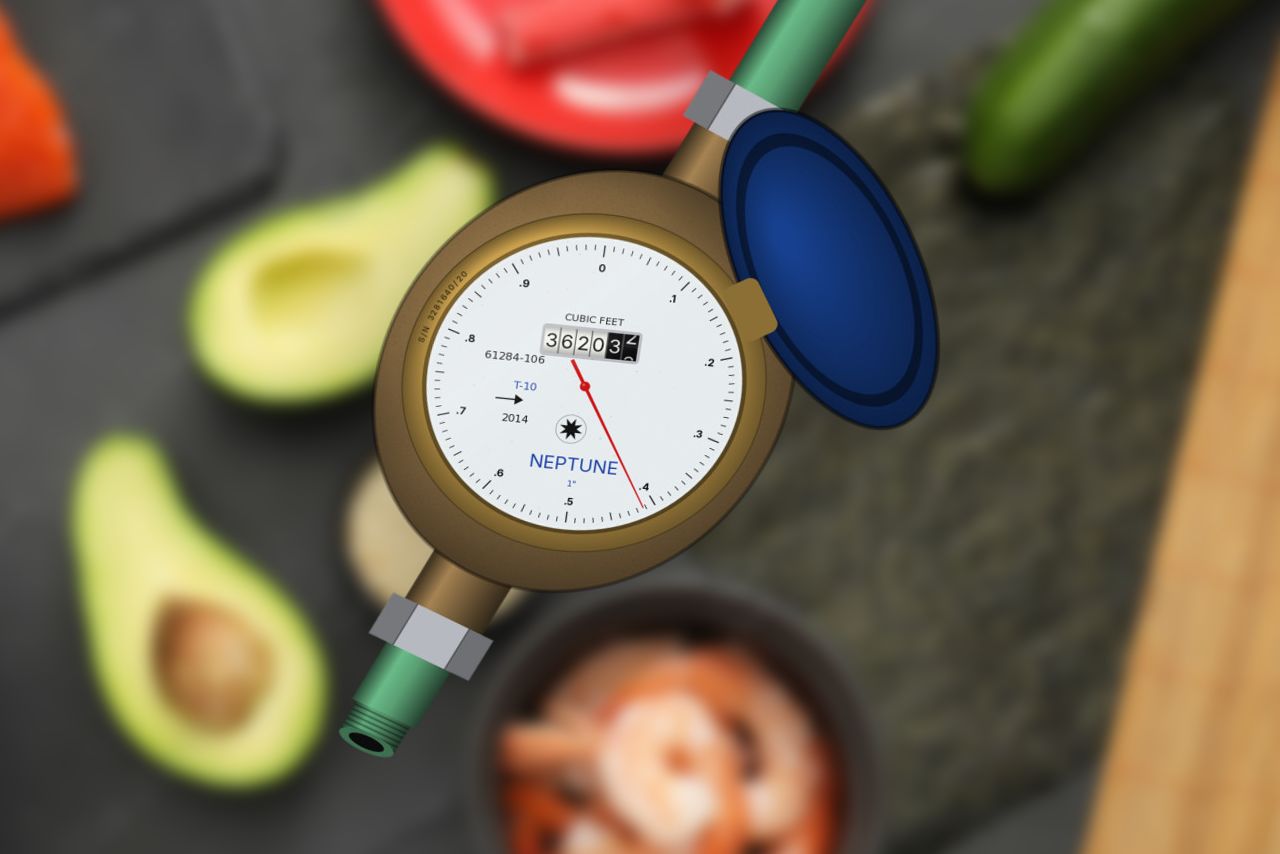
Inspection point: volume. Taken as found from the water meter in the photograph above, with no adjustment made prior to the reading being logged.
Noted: 362032.41 ft³
